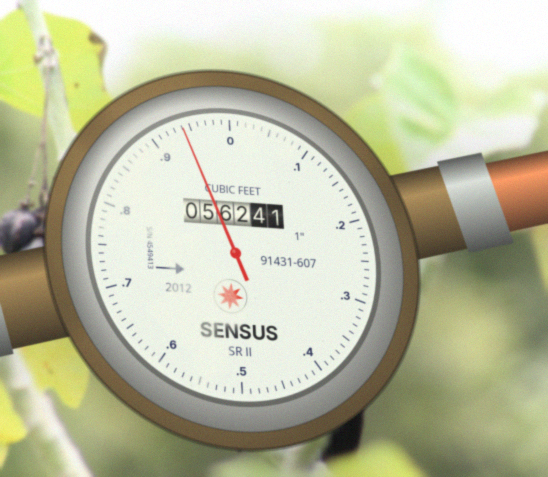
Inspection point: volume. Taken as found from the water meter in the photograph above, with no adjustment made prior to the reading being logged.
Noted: 56240.94 ft³
